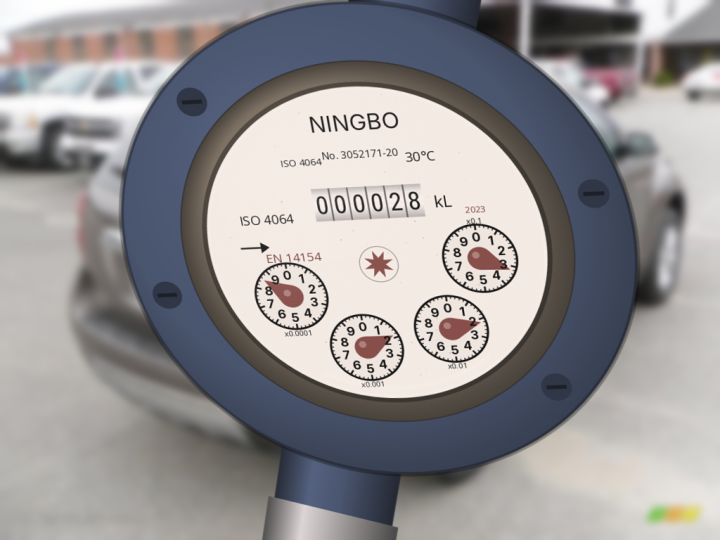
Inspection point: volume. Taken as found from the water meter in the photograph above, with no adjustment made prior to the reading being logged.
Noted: 28.3218 kL
